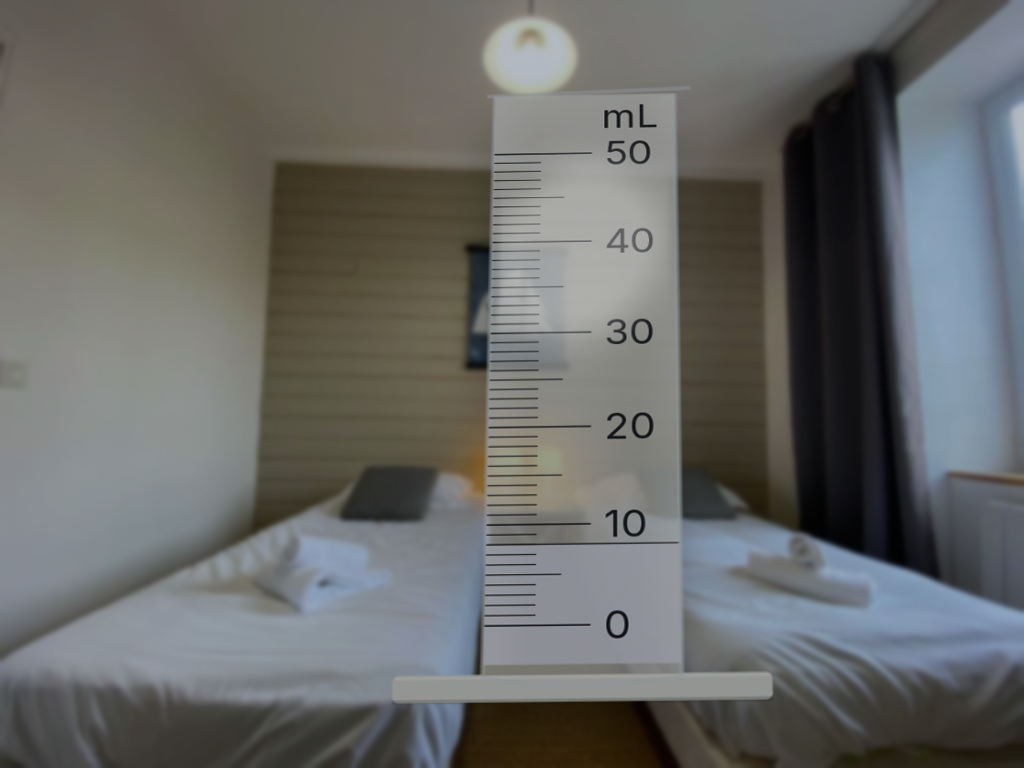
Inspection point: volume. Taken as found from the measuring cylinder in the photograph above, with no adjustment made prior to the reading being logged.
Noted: 8 mL
